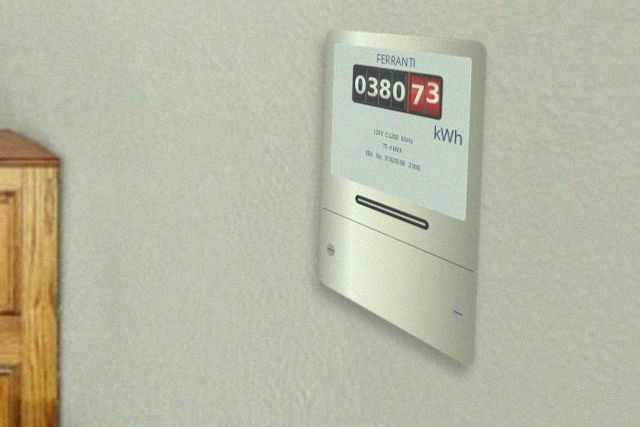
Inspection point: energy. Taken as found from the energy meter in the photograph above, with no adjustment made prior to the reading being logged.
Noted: 380.73 kWh
